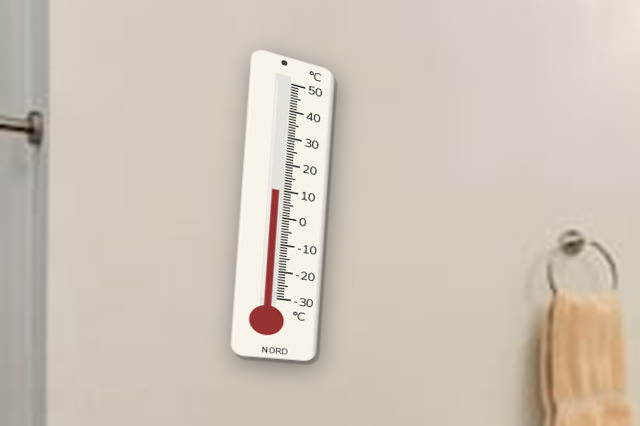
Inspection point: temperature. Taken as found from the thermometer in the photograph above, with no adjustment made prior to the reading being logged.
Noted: 10 °C
